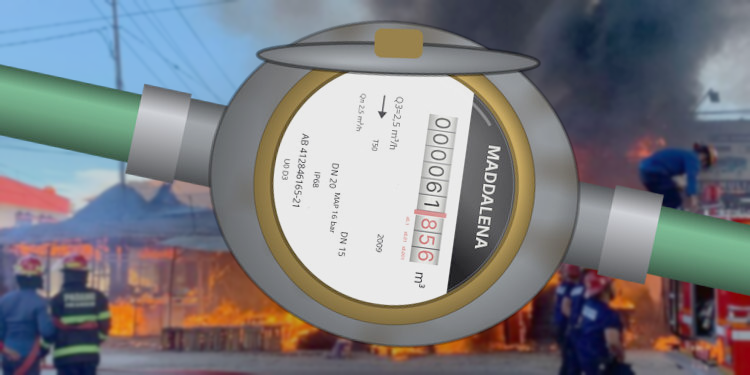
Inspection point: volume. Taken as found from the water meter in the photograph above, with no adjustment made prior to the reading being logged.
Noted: 61.856 m³
